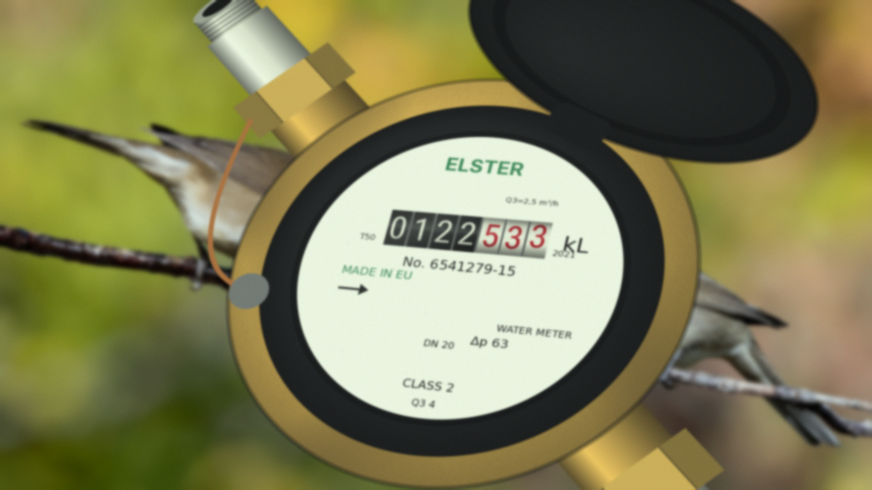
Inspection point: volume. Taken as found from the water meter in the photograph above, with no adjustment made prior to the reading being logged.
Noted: 122.533 kL
